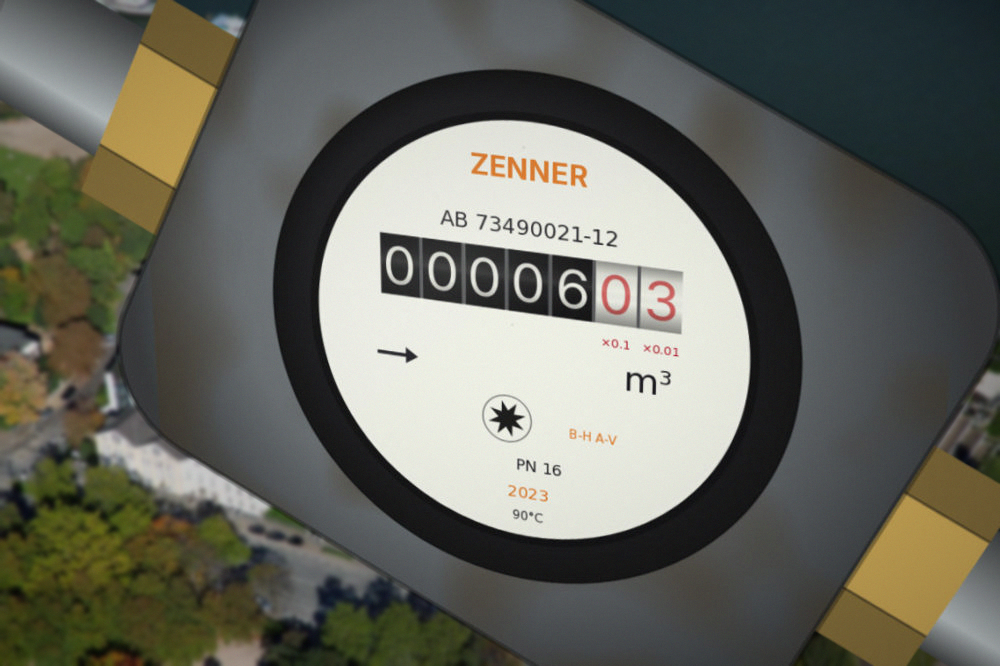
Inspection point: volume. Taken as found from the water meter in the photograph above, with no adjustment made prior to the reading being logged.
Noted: 6.03 m³
